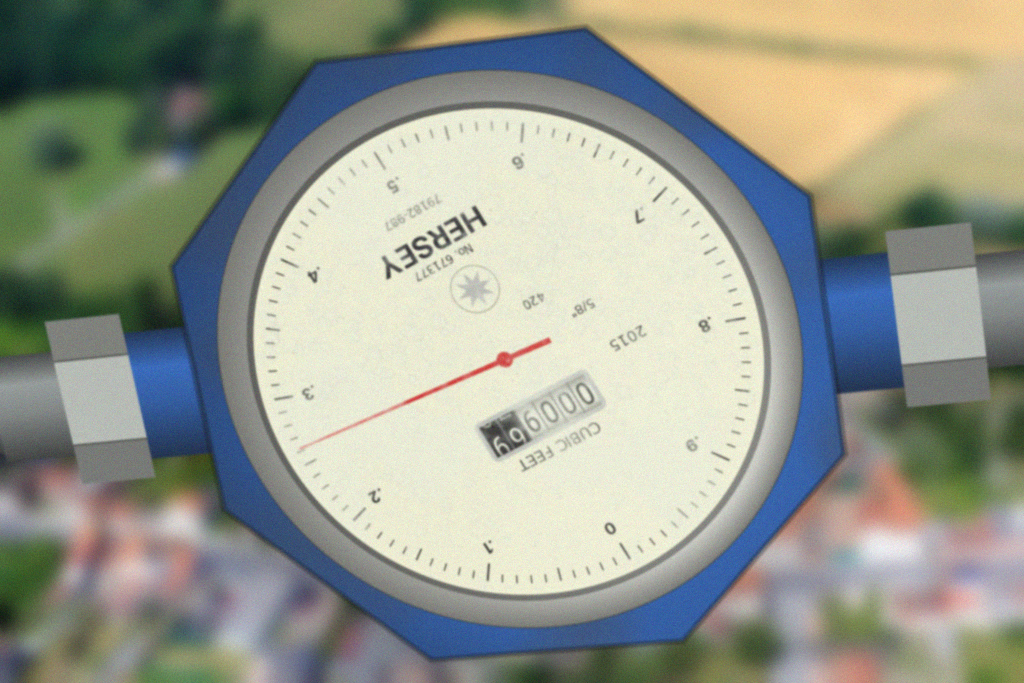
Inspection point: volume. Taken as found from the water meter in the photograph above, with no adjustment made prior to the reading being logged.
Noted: 969.26 ft³
